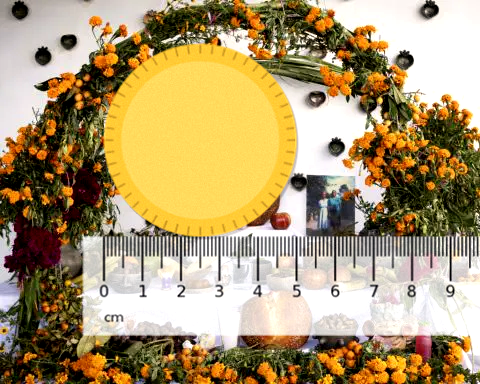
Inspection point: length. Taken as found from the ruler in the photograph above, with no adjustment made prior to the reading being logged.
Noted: 5 cm
